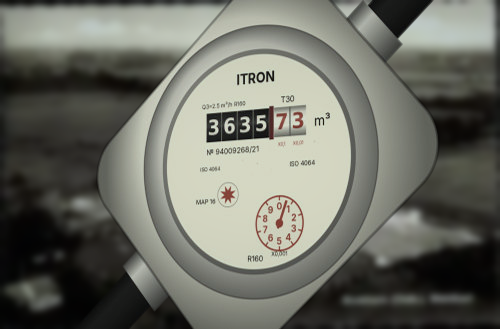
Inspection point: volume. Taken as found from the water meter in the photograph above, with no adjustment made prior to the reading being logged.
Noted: 3635.730 m³
